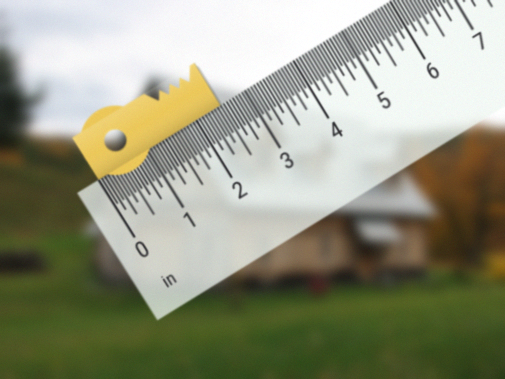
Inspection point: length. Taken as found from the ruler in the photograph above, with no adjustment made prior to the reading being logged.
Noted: 2.5 in
